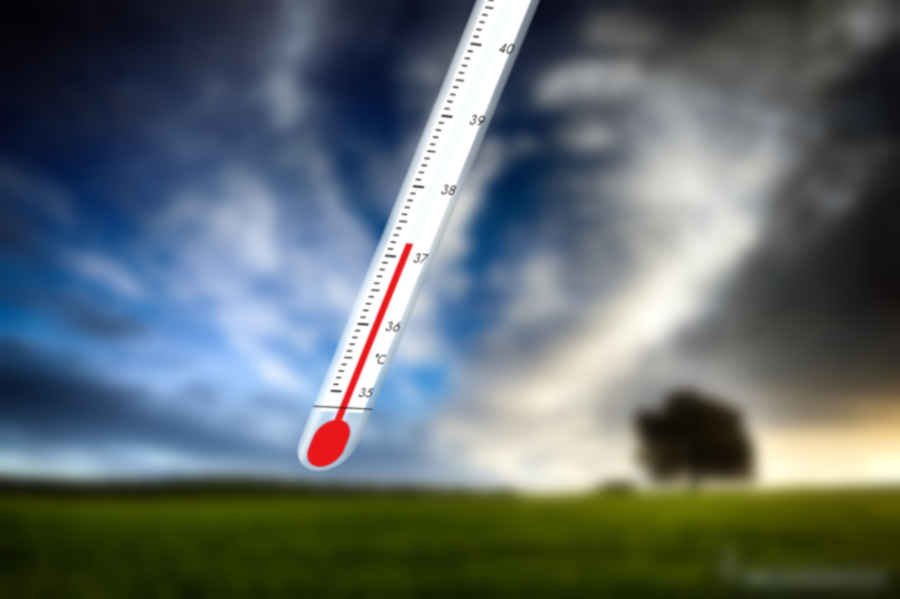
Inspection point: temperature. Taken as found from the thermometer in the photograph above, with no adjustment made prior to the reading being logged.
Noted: 37.2 °C
